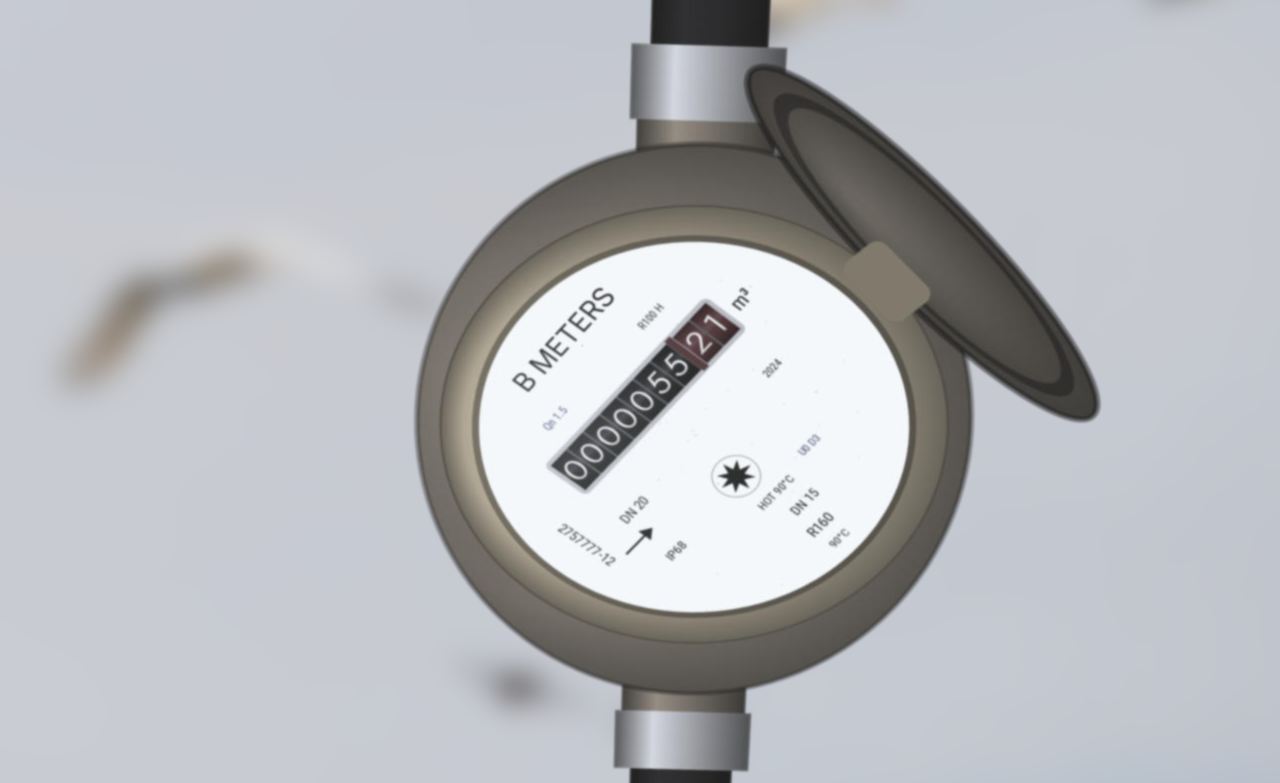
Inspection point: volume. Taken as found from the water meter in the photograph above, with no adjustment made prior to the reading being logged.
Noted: 55.21 m³
